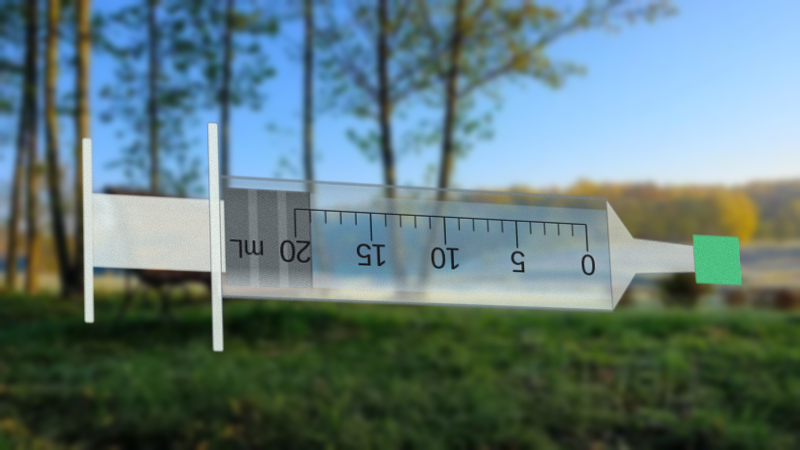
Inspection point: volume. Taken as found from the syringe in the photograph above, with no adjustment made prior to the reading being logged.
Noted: 19 mL
